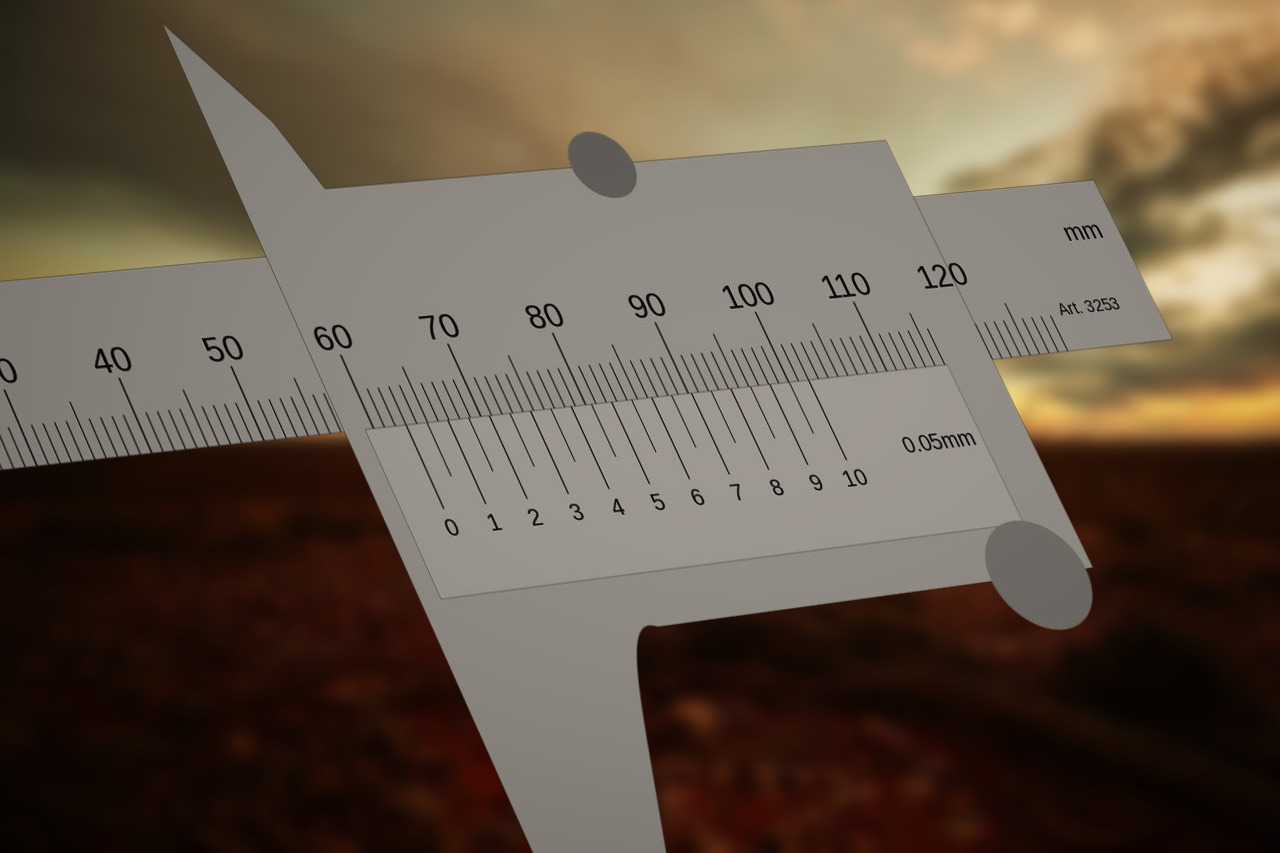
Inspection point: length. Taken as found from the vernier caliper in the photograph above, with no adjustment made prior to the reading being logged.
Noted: 63.0 mm
